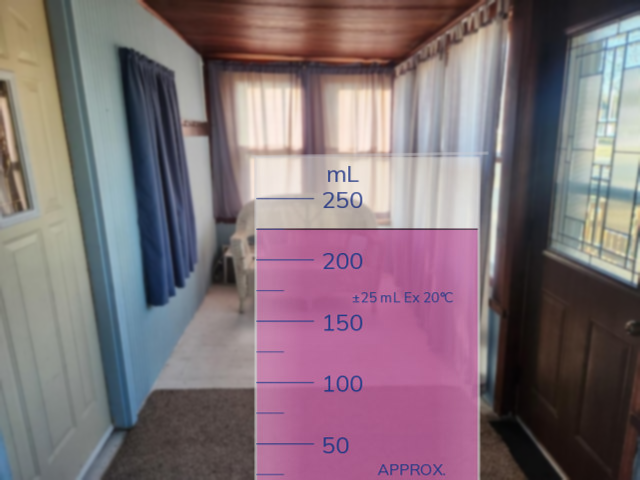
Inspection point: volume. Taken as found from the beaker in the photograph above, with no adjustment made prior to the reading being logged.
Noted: 225 mL
